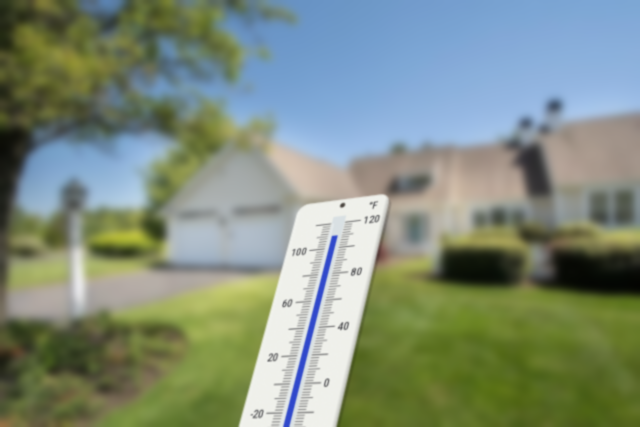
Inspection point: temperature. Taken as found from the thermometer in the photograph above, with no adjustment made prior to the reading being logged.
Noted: 110 °F
